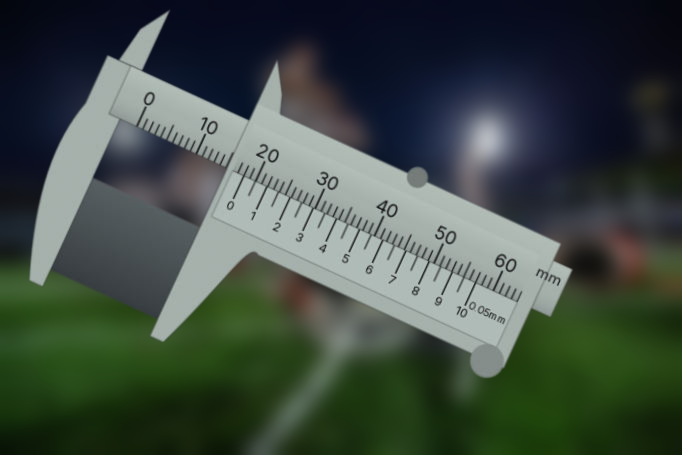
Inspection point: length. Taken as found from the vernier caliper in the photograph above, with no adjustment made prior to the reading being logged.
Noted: 18.0 mm
